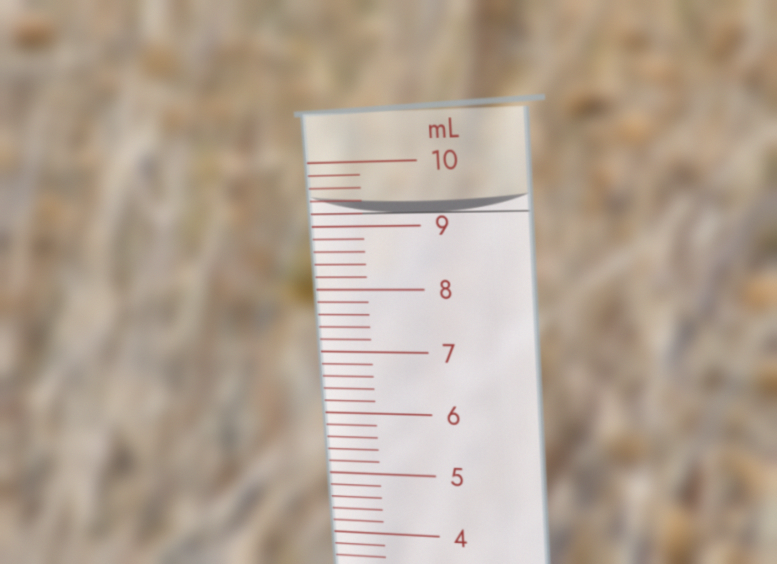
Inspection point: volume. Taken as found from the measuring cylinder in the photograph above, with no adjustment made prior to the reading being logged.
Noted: 9.2 mL
